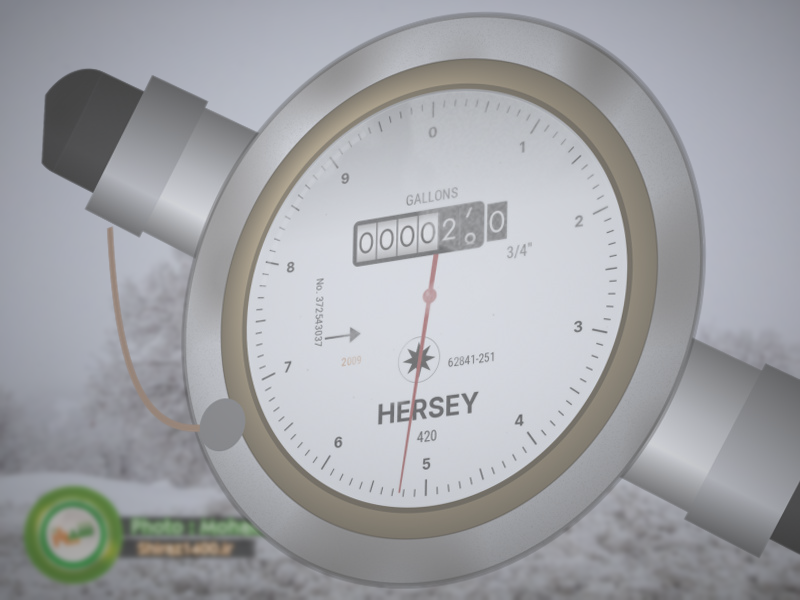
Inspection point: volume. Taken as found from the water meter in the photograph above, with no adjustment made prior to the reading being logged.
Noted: 275.2 gal
